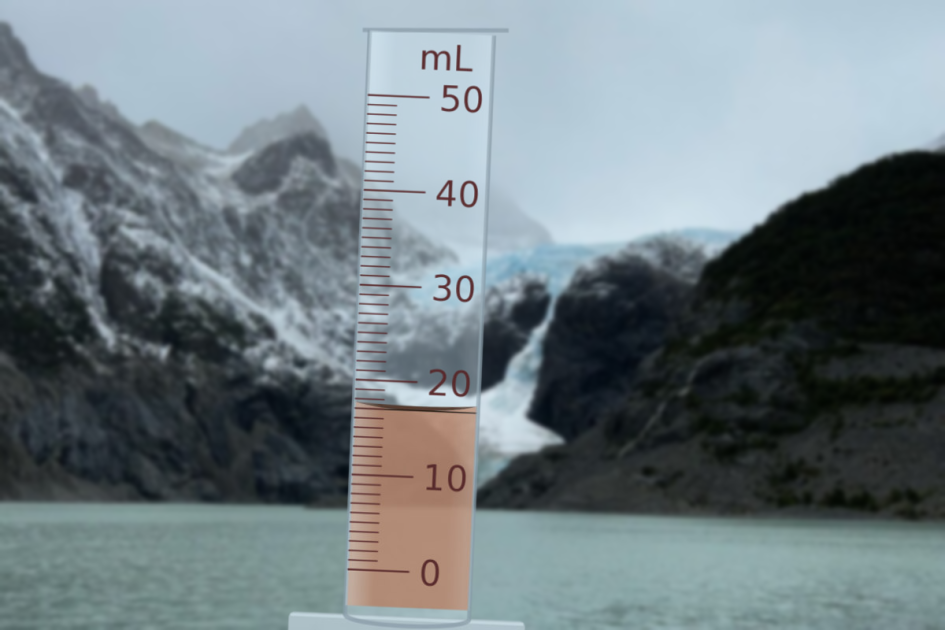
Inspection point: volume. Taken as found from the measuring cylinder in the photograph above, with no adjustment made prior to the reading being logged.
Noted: 17 mL
